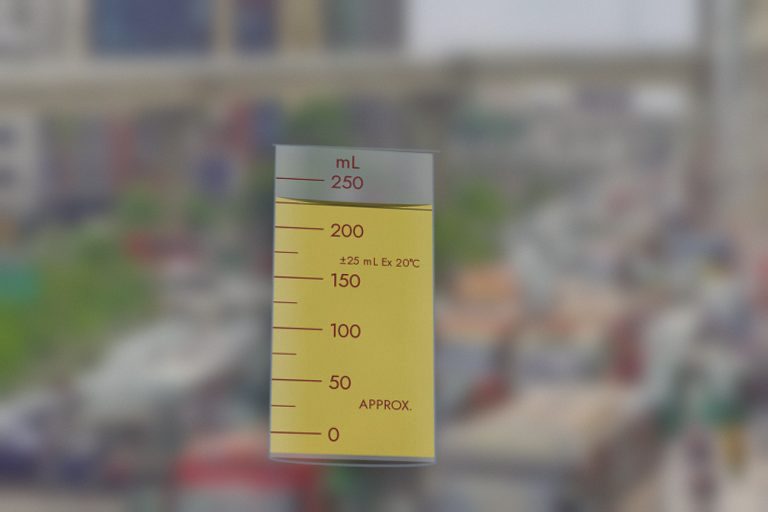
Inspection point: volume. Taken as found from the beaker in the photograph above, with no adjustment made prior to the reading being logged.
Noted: 225 mL
